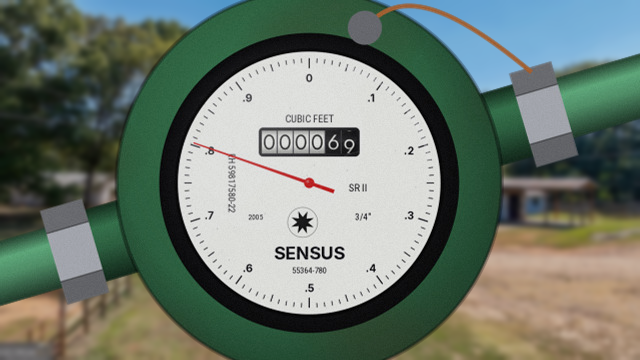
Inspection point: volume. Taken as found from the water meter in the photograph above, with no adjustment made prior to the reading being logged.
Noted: 68.80 ft³
